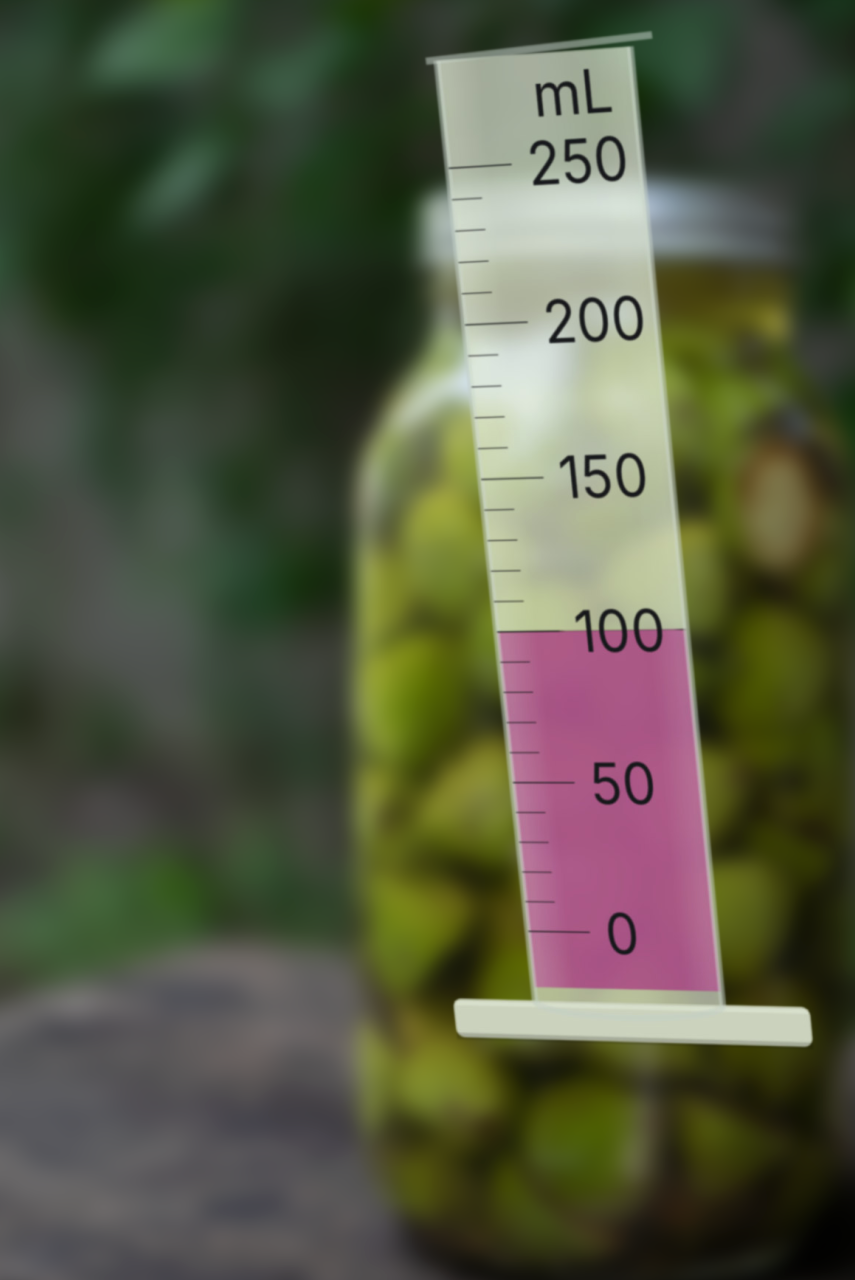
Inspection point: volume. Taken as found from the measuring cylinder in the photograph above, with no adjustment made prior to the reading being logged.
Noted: 100 mL
